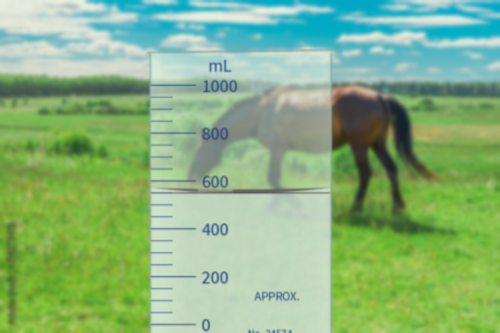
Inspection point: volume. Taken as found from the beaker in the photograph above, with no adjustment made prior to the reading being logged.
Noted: 550 mL
